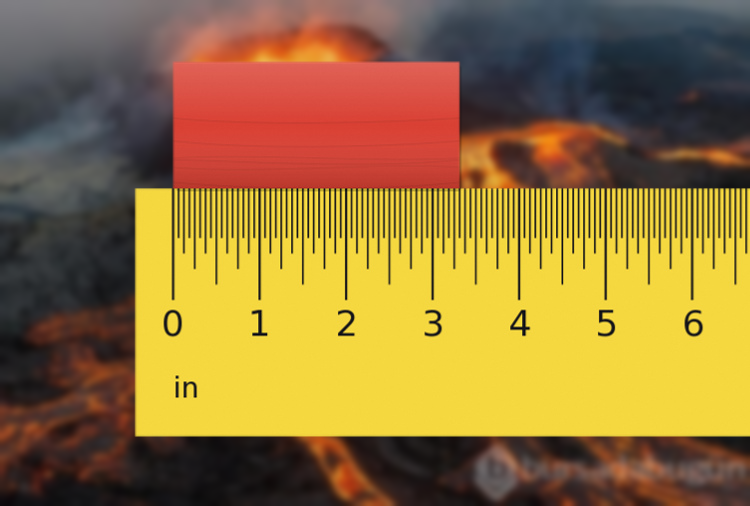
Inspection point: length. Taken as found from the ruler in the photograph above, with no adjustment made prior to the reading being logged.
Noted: 3.3125 in
